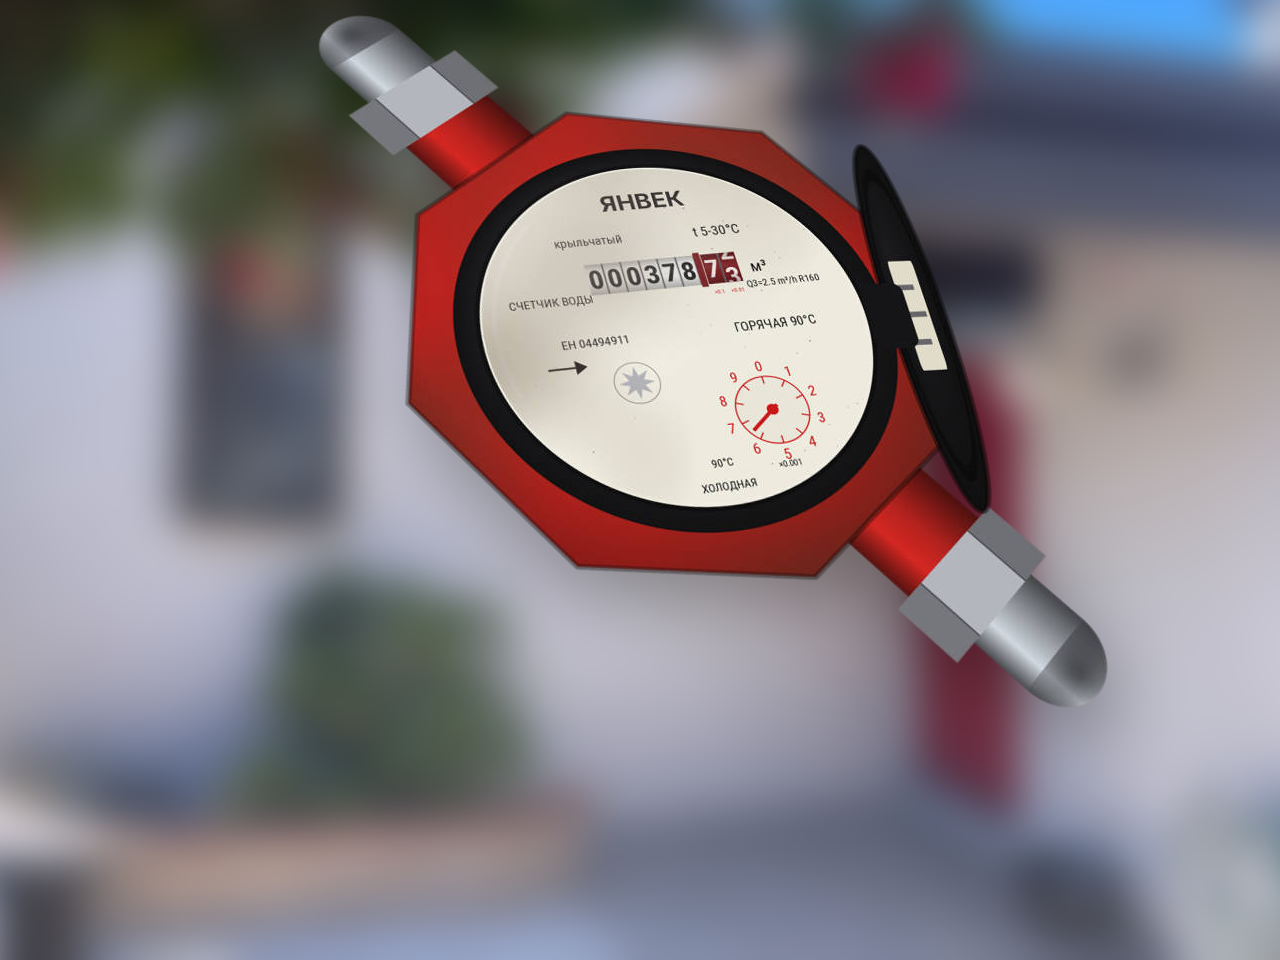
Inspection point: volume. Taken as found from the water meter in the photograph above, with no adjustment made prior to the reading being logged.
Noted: 378.726 m³
